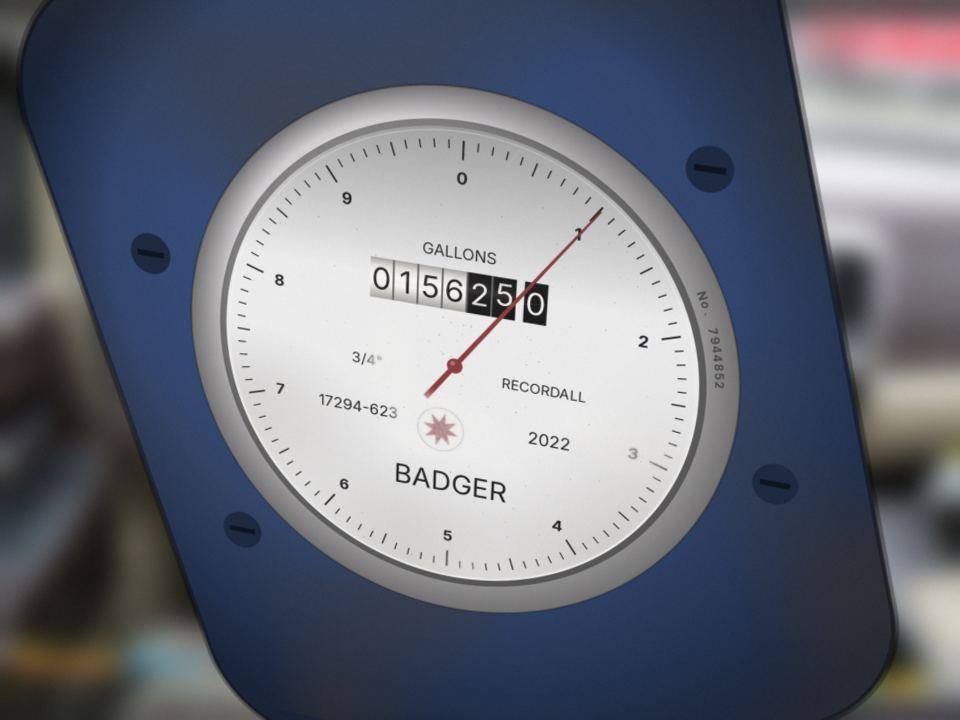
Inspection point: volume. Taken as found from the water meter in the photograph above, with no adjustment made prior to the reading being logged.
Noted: 156251.0 gal
